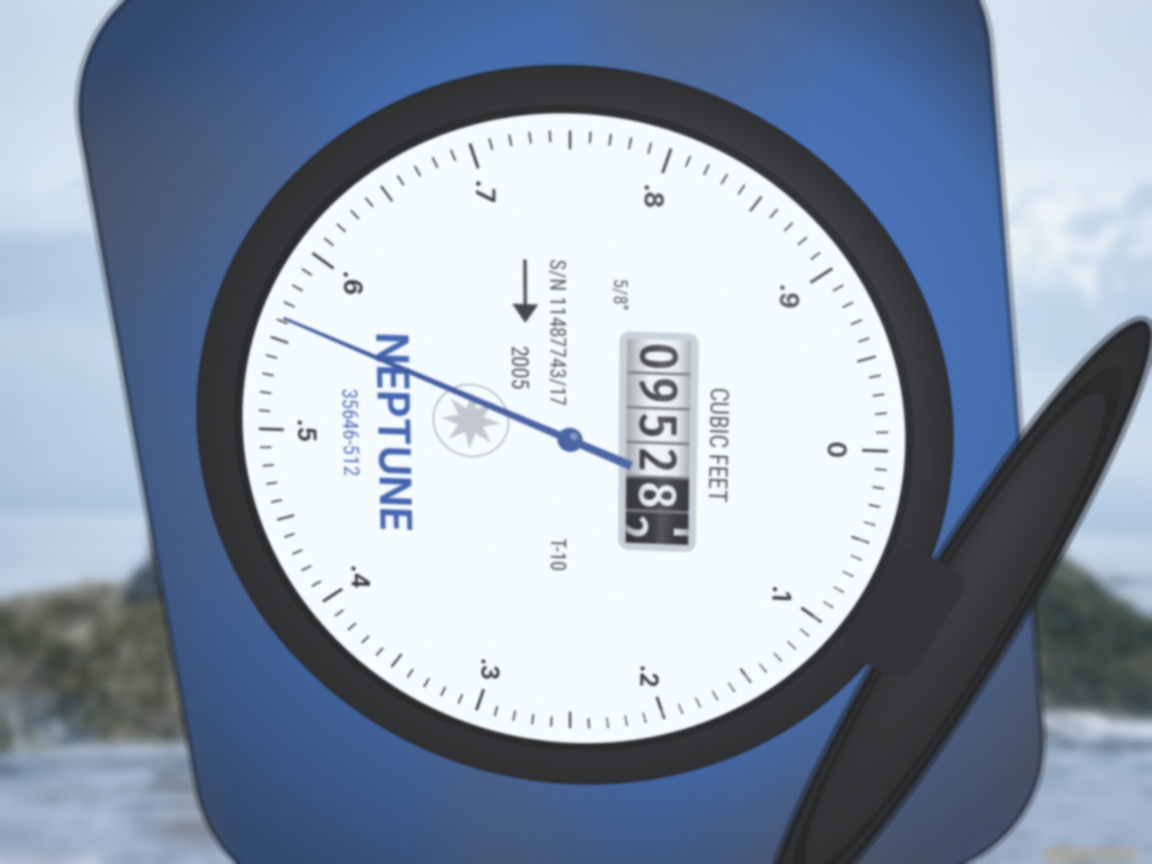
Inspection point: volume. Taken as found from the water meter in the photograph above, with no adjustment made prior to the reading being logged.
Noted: 95281.56 ft³
